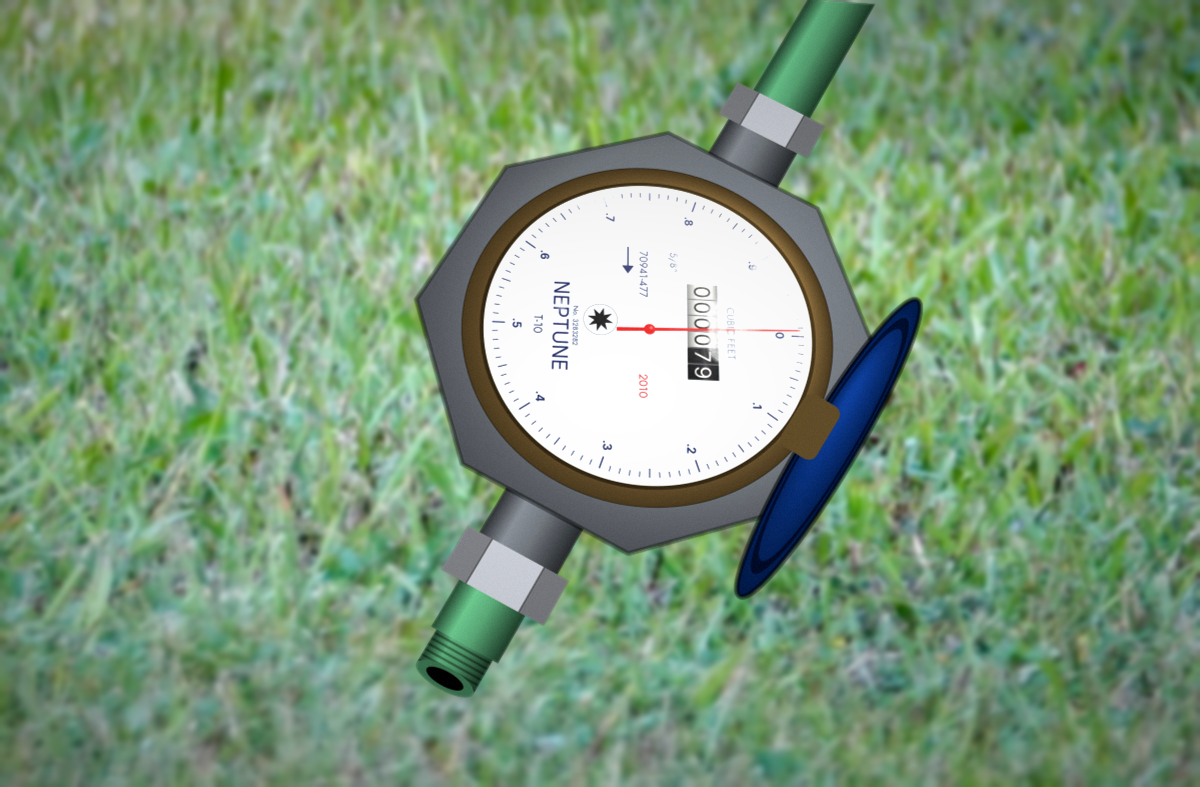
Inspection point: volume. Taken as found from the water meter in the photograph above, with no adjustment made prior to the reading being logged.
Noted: 78.99 ft³
